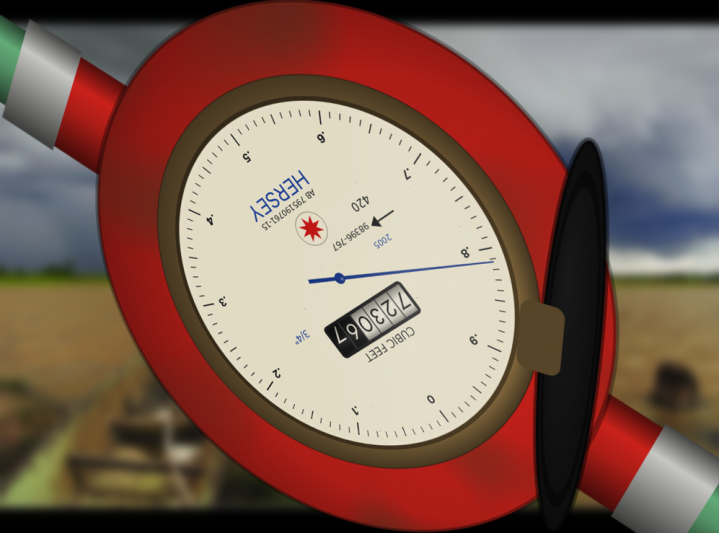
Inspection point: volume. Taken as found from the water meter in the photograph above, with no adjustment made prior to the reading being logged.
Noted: 723066.81 ft³
